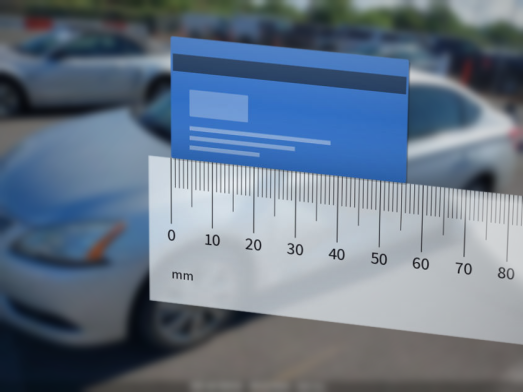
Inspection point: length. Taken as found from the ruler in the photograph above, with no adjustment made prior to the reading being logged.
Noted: 56 mm
